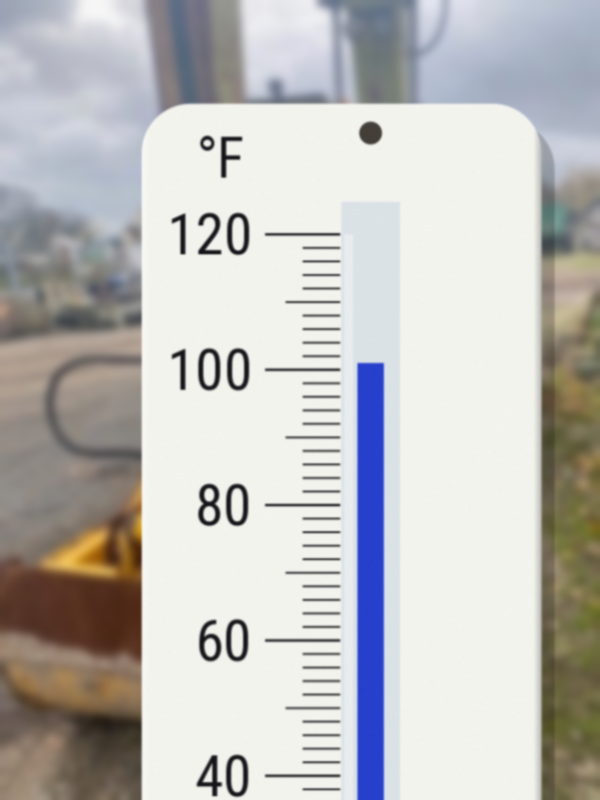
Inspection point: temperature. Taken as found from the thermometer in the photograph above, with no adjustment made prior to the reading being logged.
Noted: 101 °F
